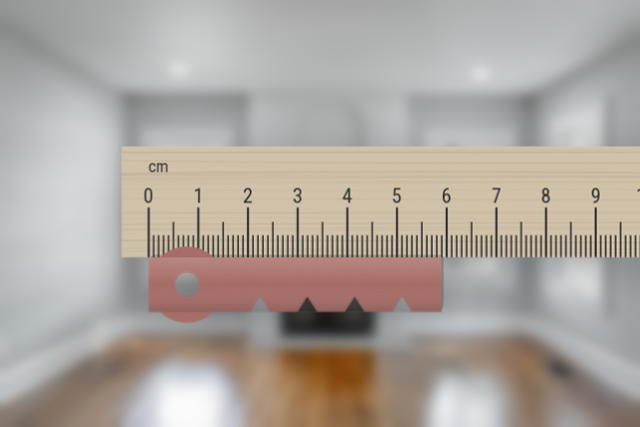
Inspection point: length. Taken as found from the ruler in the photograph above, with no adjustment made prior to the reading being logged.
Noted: 5.9 cm
